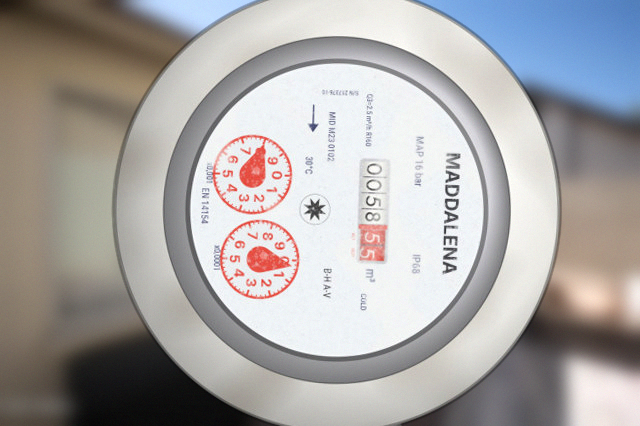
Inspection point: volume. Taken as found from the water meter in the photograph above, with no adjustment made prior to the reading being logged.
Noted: 58.5480 m³
